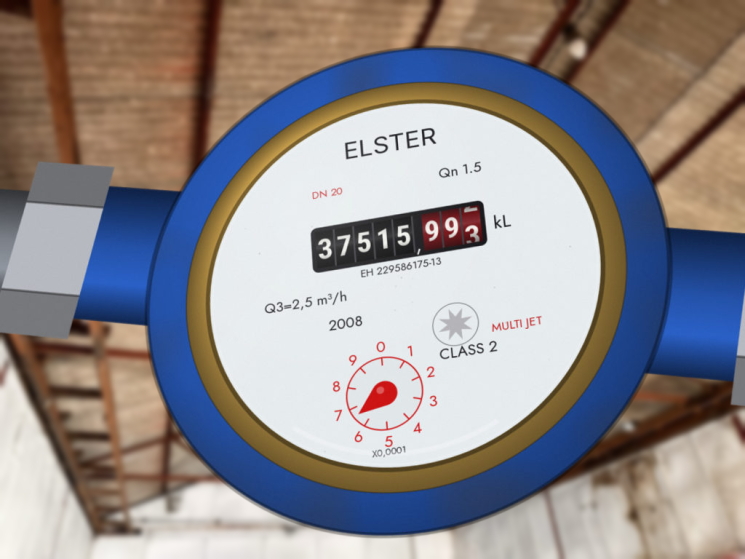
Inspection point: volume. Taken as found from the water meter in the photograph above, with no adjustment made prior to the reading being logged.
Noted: 37515.9926 kL
